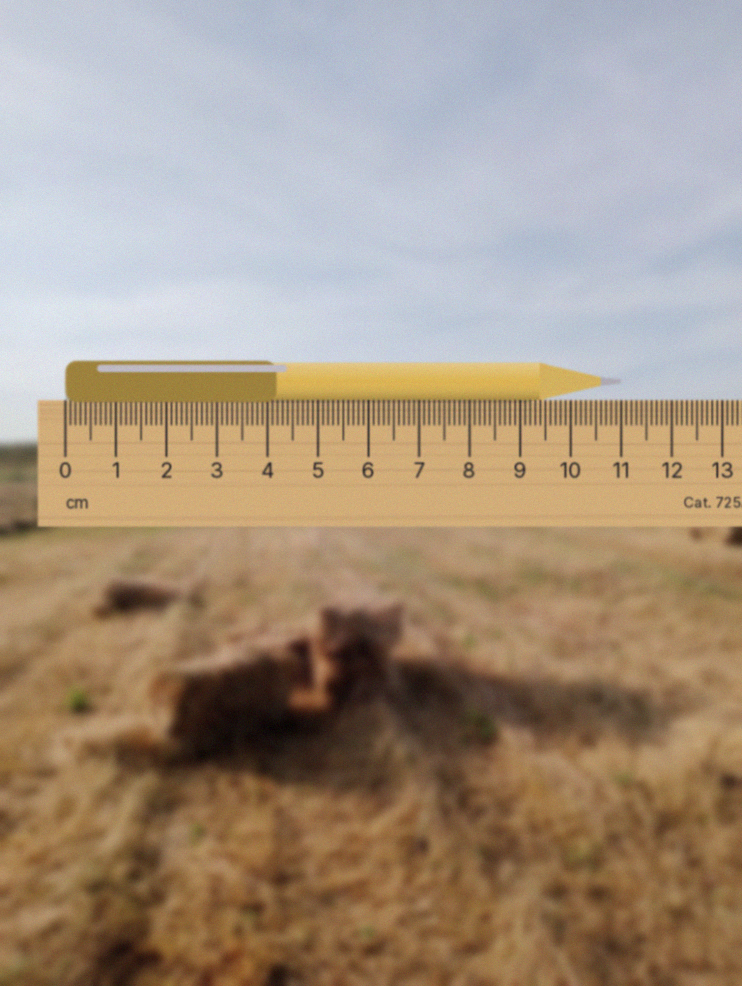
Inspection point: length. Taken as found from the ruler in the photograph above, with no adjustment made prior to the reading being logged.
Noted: 11 cm
